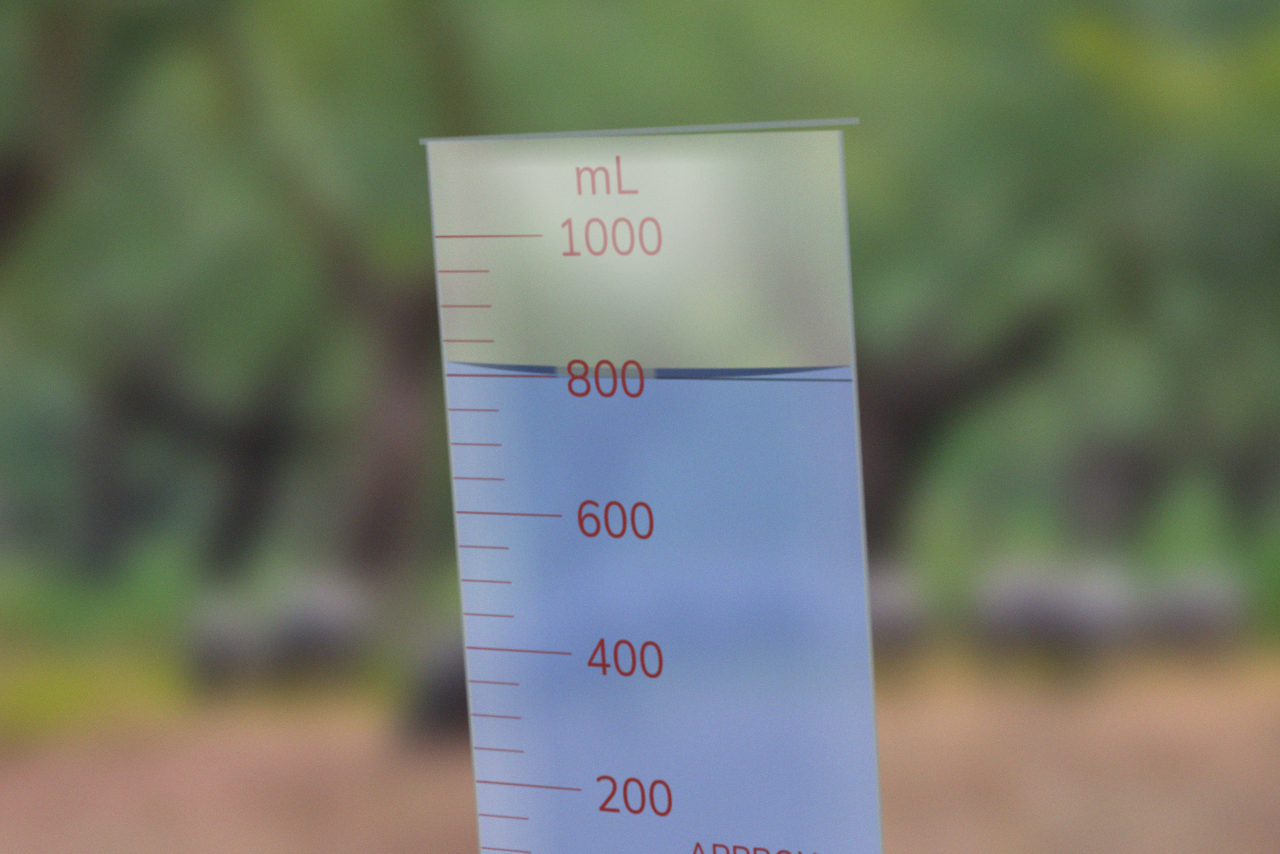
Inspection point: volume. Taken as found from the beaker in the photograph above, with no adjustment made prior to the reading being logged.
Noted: 800 mL
